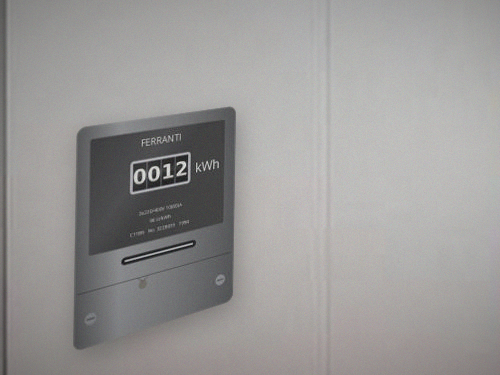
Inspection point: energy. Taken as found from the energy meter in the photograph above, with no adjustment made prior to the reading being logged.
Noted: 12 kWh
